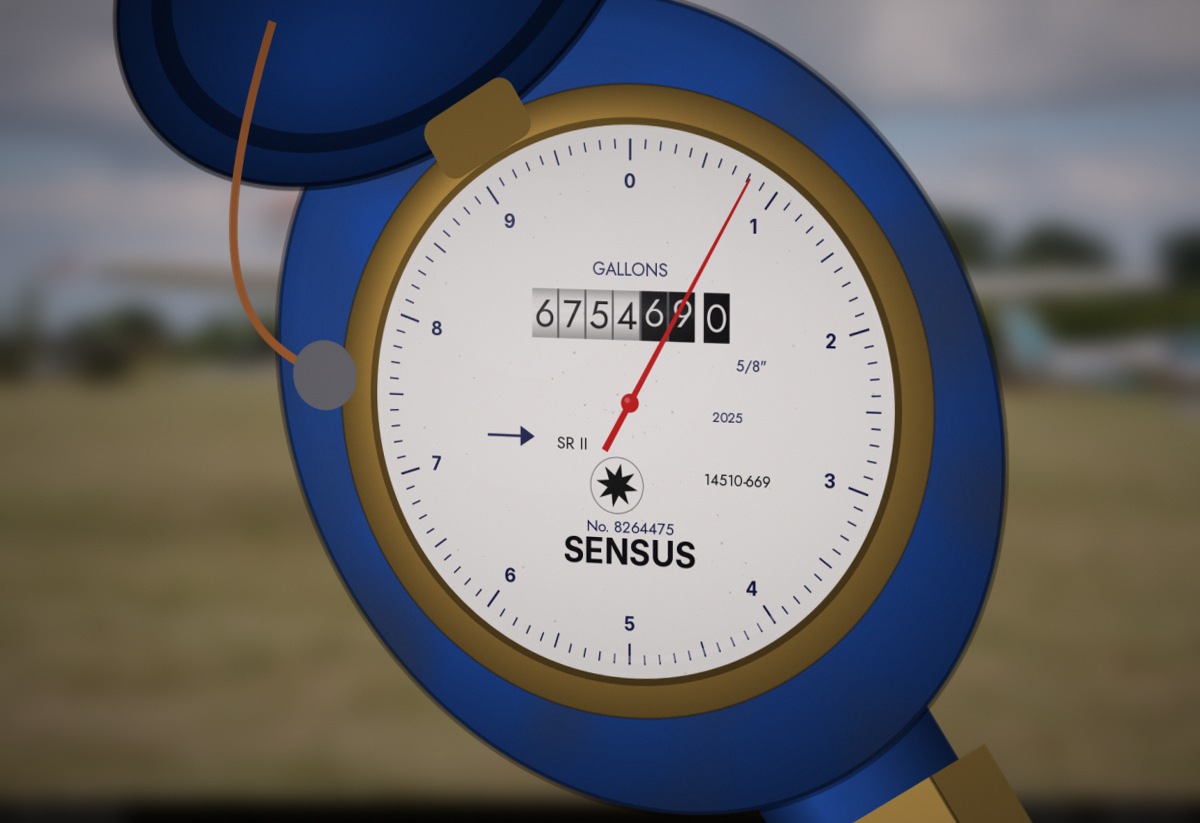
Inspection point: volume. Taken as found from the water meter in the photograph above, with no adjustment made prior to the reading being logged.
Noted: 6754690.8 gal
